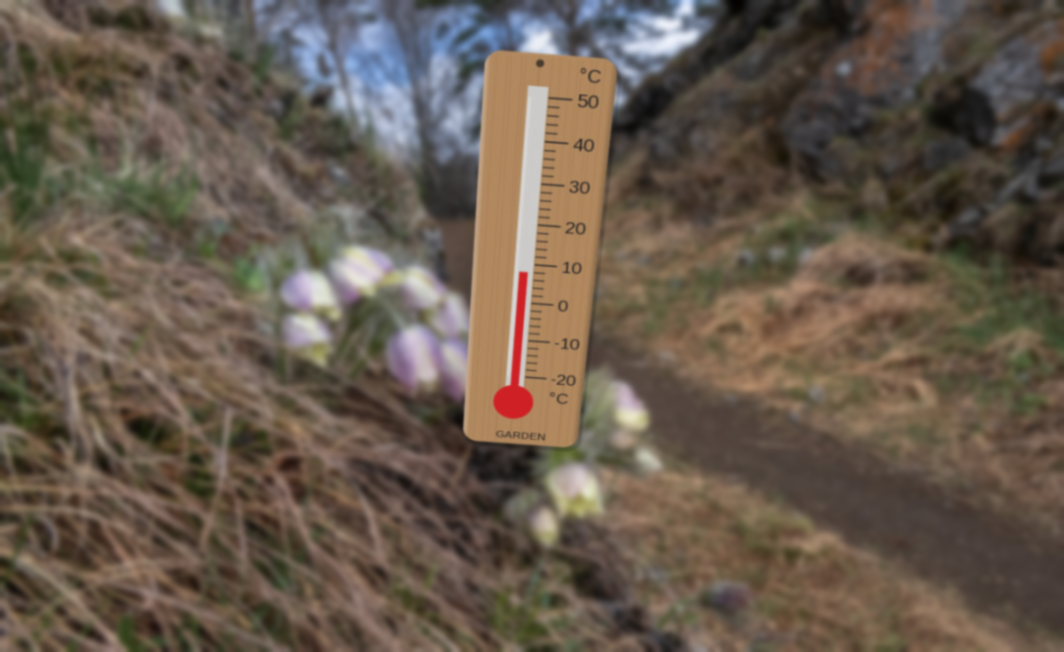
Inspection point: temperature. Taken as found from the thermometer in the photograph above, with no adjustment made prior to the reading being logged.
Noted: 8 °C
